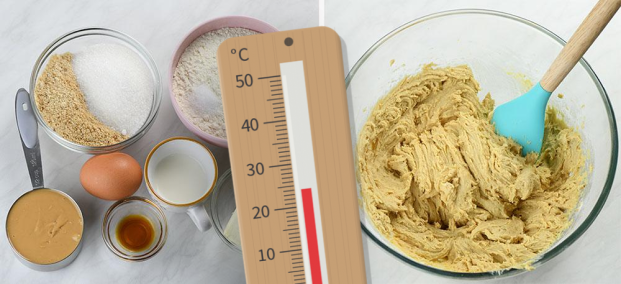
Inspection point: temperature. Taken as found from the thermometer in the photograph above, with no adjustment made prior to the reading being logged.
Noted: 24 °C
